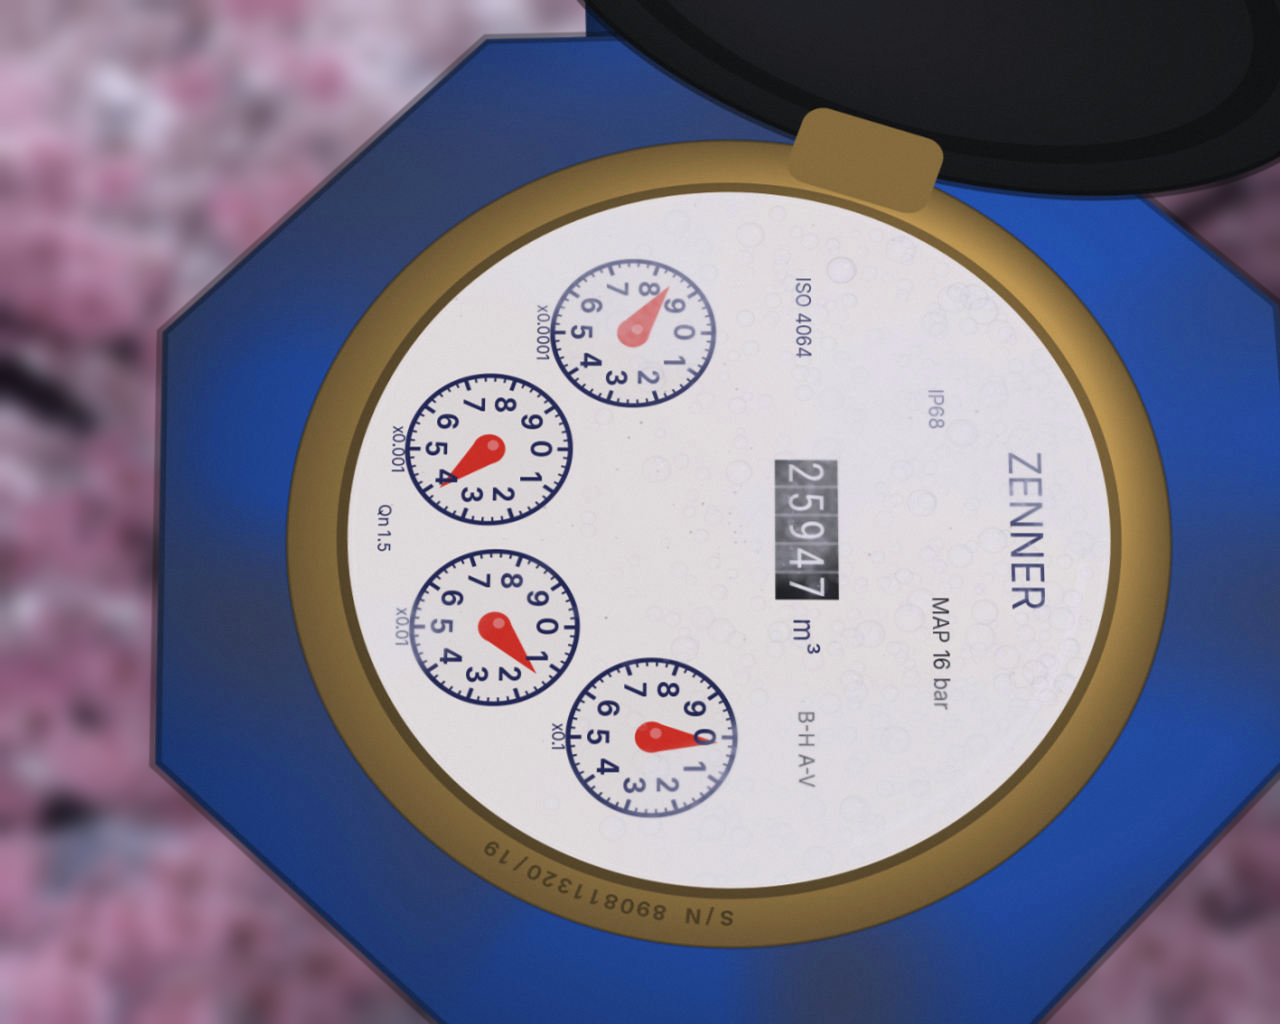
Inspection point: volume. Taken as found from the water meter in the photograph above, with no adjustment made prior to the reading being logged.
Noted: 25947.0138 m³
